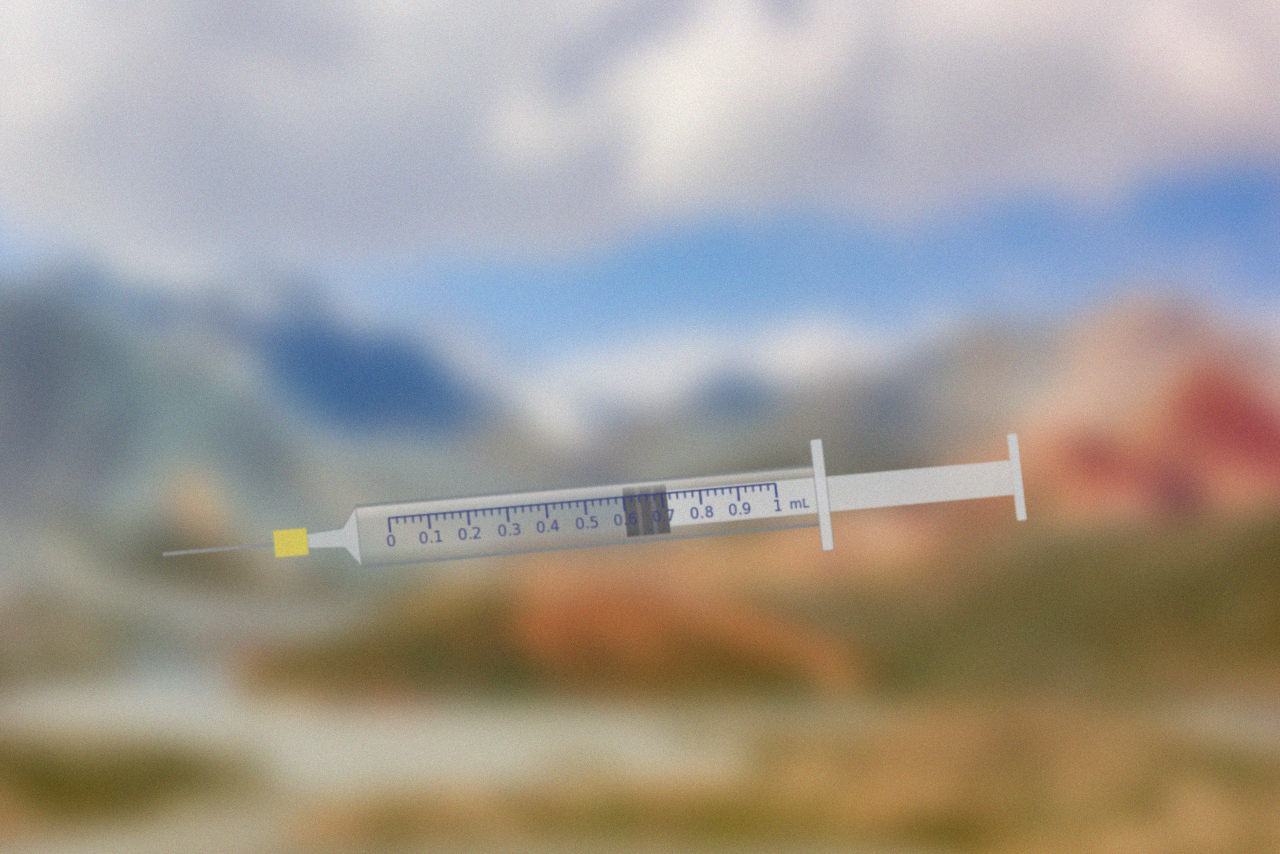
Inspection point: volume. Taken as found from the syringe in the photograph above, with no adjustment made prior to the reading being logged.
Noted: 0.6 mL
